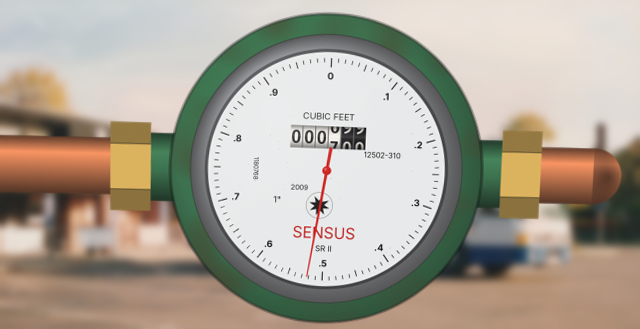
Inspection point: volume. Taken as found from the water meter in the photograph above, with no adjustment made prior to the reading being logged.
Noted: 699.52 ft³
